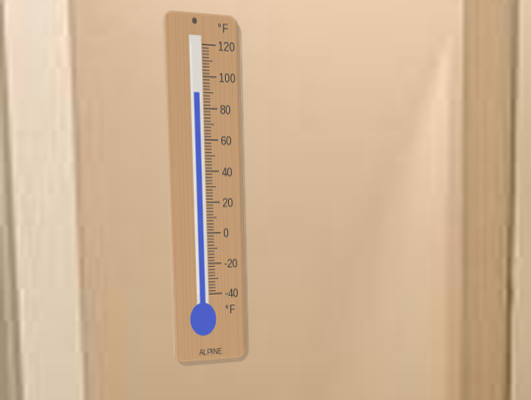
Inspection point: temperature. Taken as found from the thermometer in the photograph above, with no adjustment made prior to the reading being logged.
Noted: 90 °F
